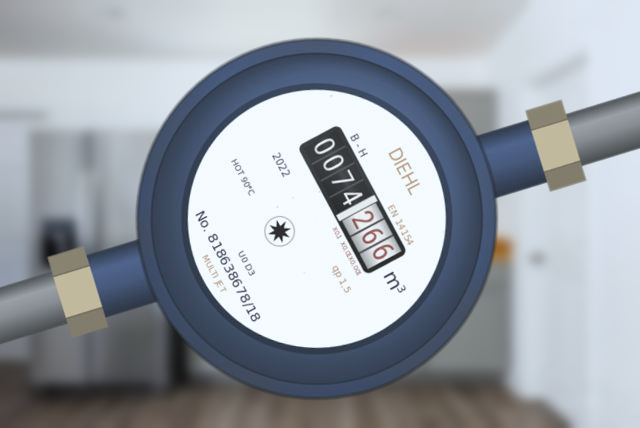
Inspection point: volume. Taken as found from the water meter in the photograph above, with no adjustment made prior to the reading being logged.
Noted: 74.266 m³
